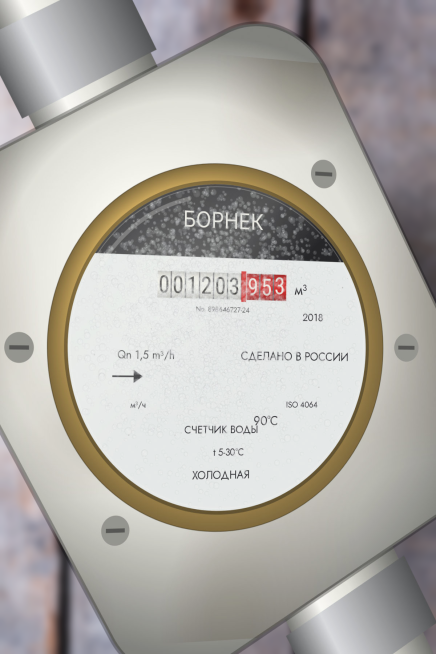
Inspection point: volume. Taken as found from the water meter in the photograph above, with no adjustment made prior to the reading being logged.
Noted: 1203.953 m³
